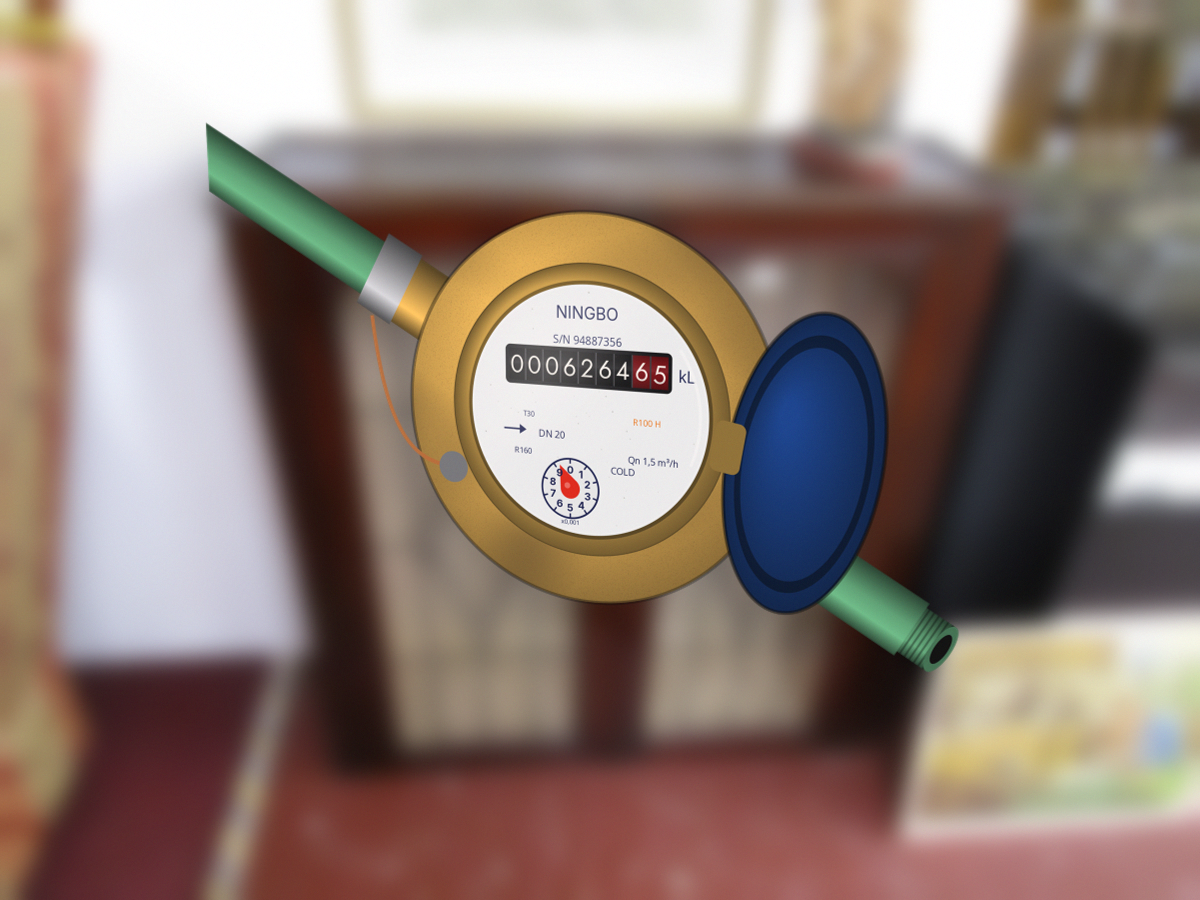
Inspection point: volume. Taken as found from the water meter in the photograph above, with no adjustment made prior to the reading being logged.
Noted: 6264.649 kL
